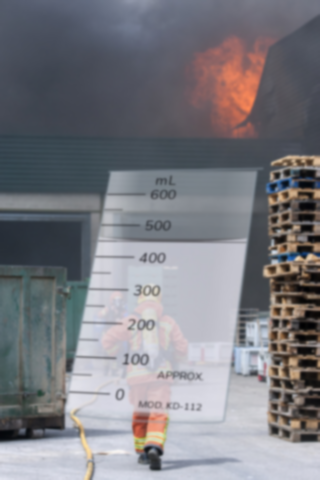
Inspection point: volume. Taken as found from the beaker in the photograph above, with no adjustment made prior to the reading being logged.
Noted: 450 mL
